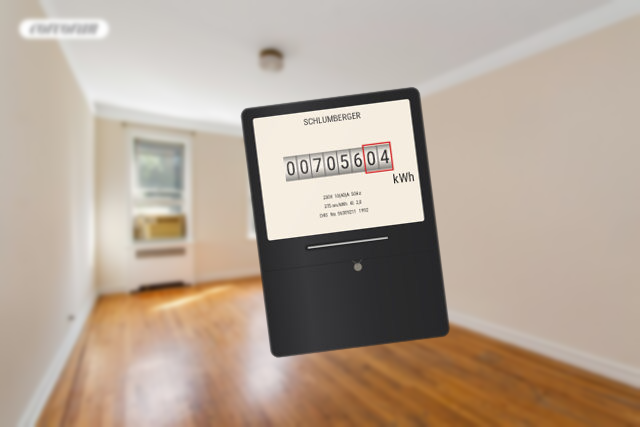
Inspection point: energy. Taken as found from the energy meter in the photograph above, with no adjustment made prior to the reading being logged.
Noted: 7056.04 kWh
